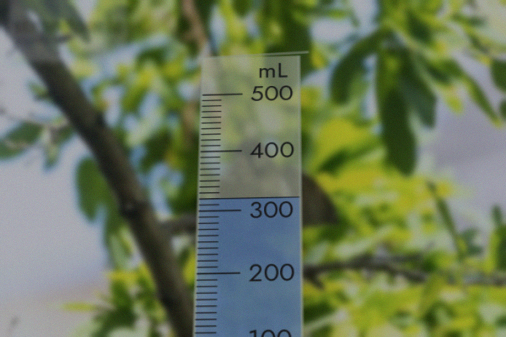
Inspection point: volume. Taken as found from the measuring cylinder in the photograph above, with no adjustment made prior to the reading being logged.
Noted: 320 mL
